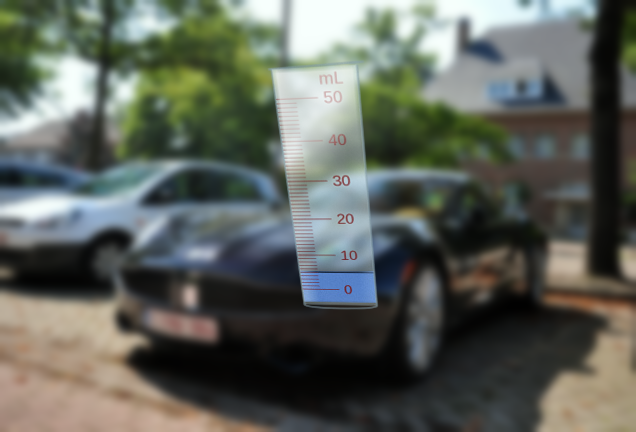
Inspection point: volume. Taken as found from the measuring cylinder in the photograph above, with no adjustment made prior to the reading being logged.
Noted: 5 mL
